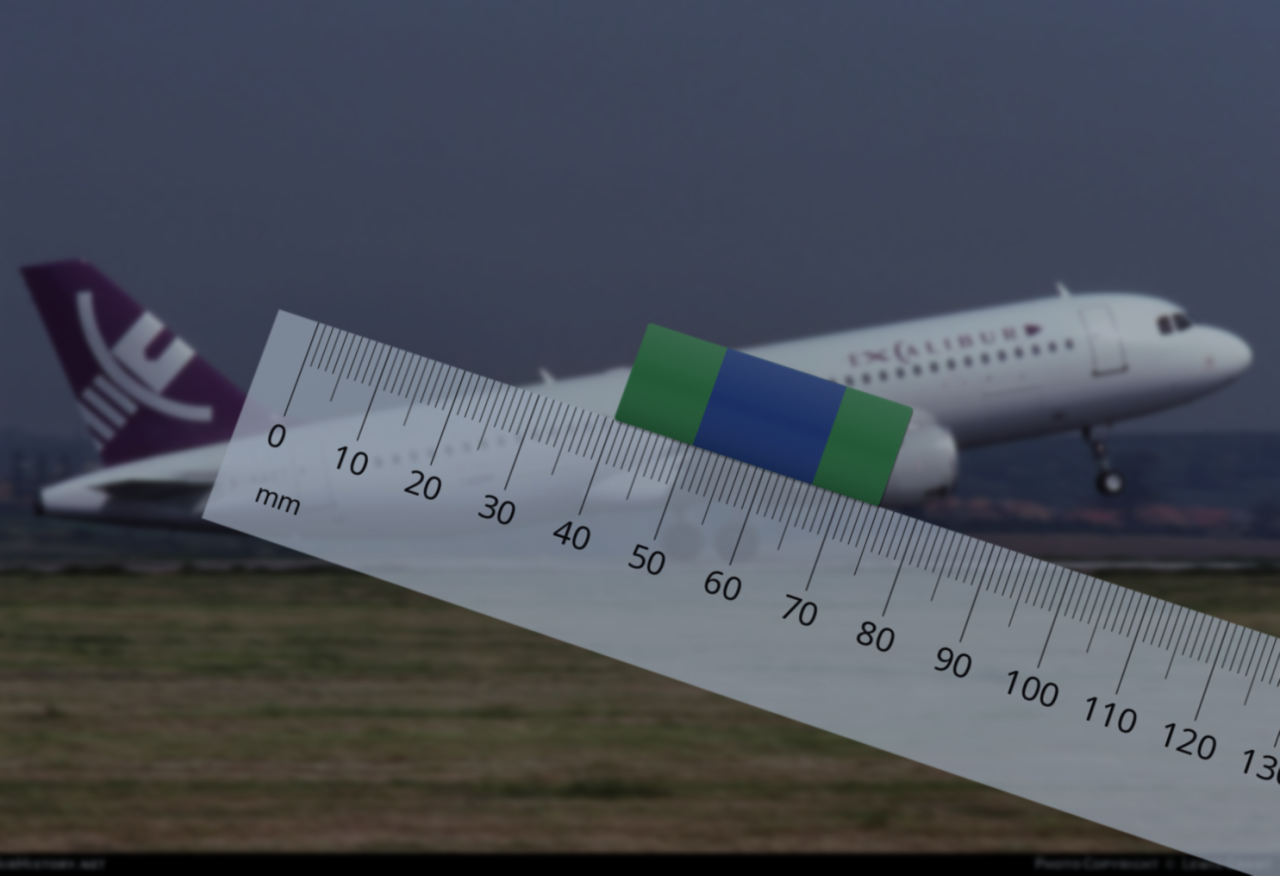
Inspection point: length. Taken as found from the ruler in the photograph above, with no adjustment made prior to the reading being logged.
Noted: 35 mm
